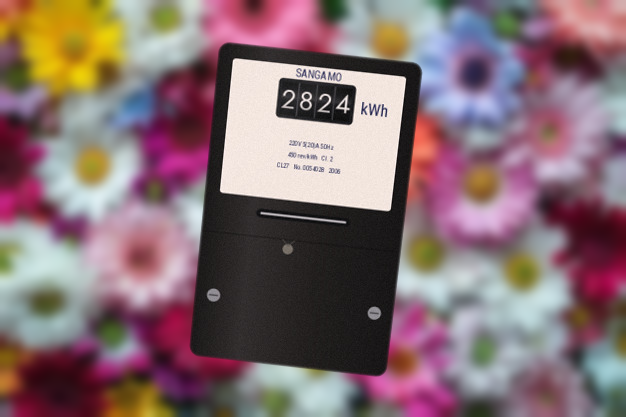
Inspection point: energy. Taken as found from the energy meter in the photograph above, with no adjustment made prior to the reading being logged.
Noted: 2824 kWh
